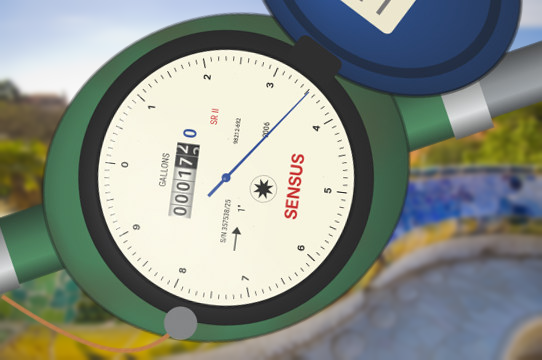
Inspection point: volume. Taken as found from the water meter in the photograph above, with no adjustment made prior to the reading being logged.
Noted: 1723.5 gal
